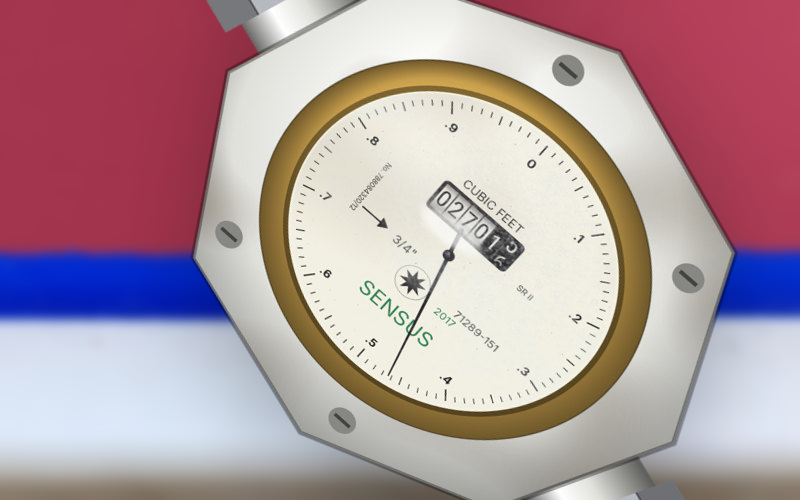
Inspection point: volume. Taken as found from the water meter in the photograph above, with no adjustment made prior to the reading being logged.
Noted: 27015.46 ft³
